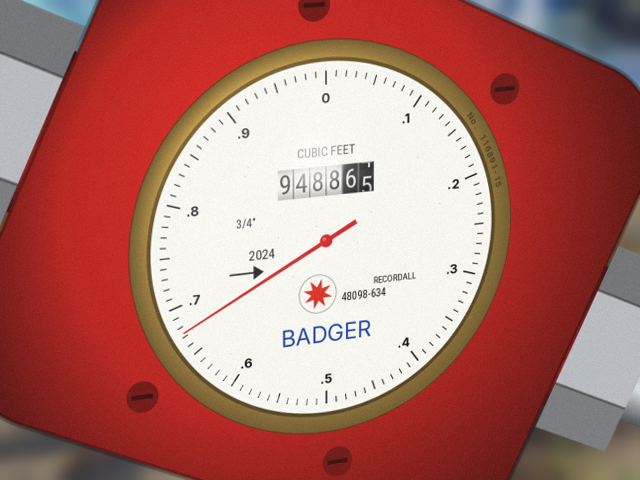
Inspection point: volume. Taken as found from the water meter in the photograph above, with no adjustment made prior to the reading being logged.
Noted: 948864.67 ft³
